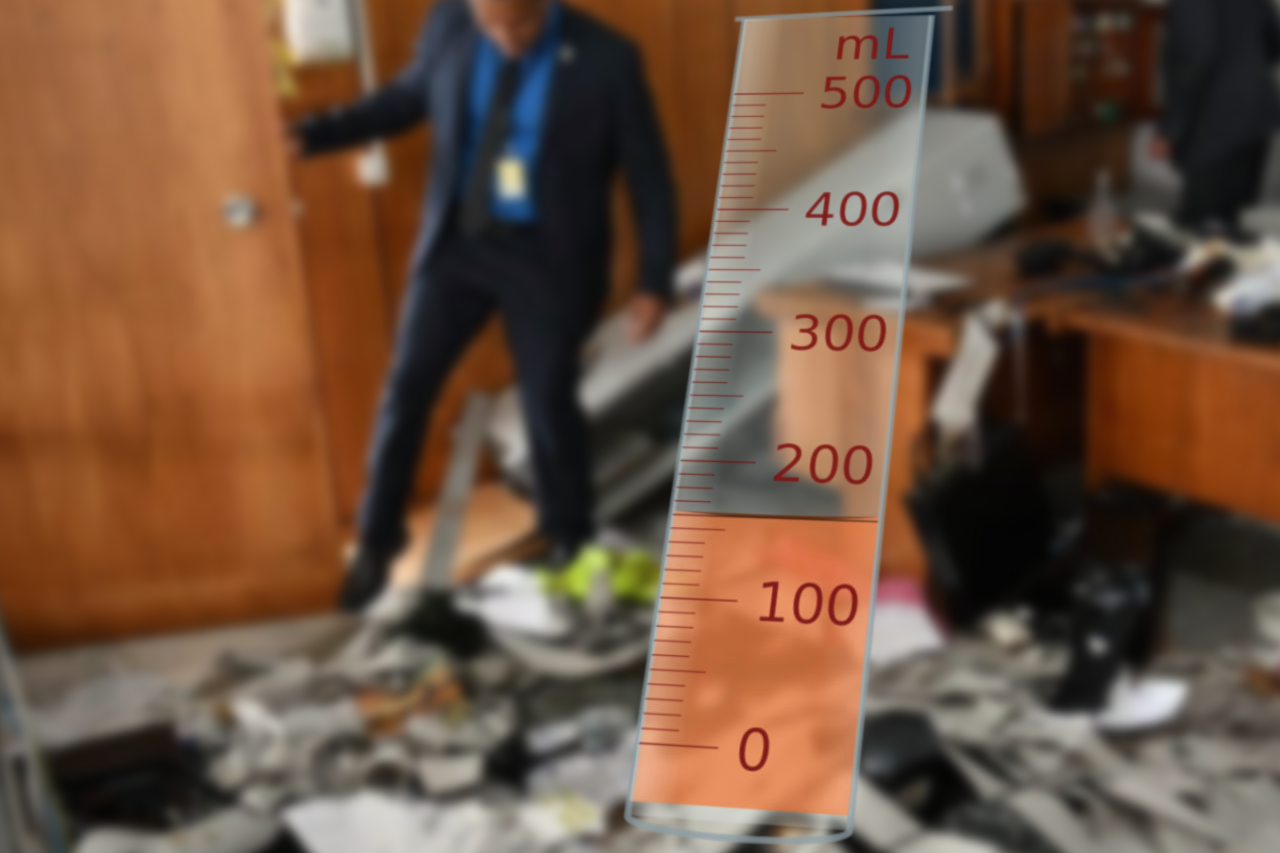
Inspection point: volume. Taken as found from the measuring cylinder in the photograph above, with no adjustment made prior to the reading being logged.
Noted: 160 mL
